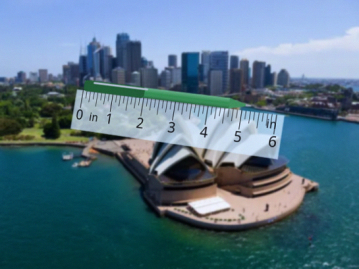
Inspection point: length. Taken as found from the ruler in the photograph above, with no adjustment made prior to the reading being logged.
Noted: 5.25 in
